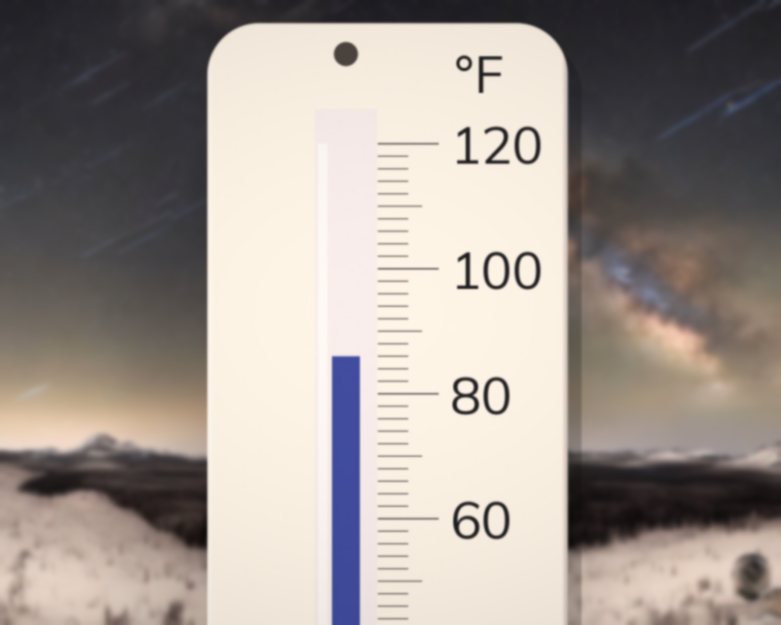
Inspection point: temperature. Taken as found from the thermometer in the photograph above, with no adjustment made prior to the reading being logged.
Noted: 86 °F
